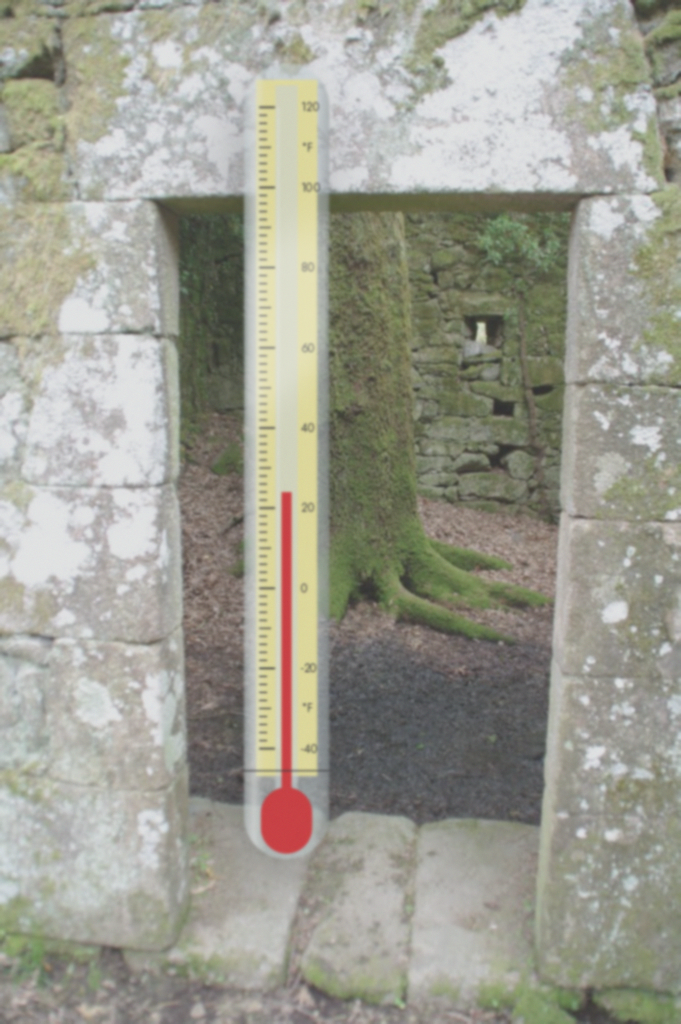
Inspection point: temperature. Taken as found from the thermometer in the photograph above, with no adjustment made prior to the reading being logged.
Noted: 24 °F
